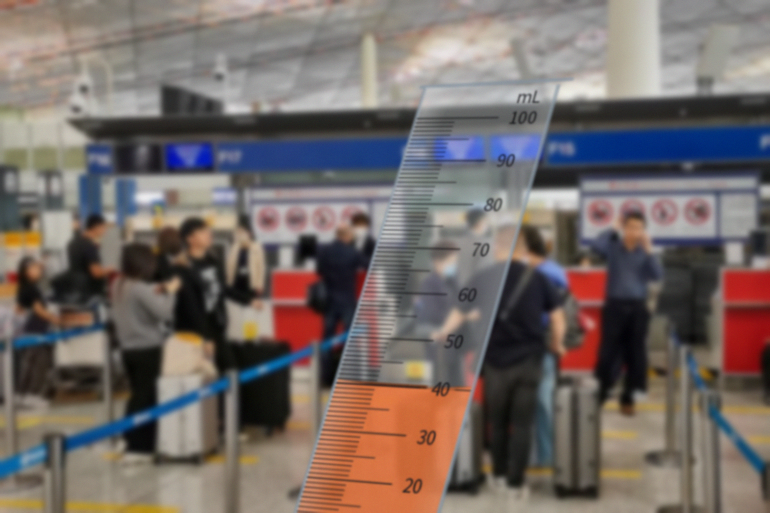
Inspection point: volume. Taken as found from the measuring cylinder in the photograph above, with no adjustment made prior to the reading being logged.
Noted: 40 mL
